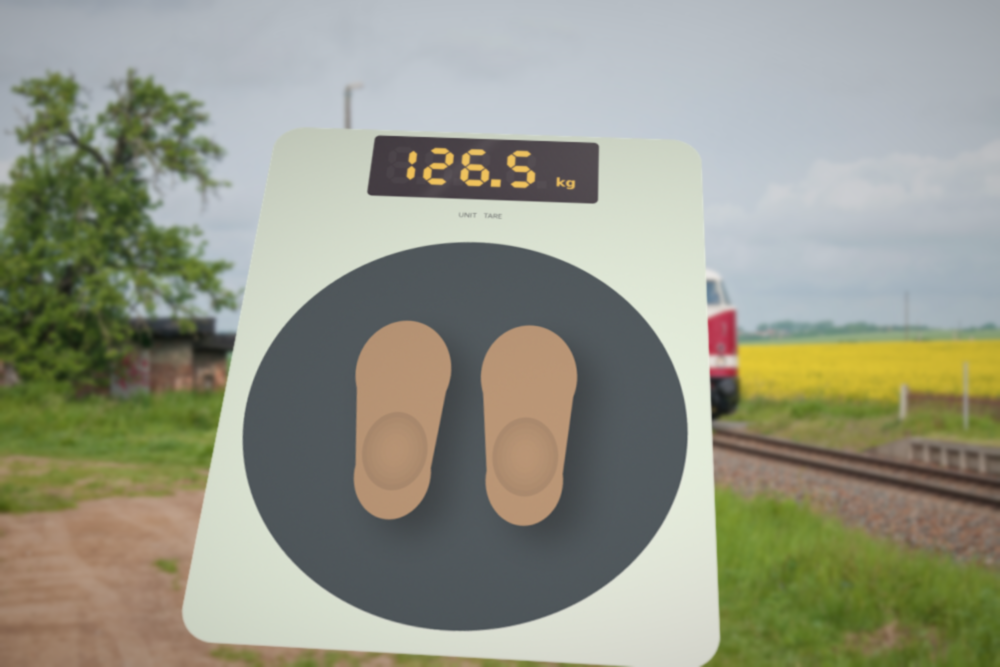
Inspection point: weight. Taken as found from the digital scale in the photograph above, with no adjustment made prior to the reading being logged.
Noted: 126.5 kg
